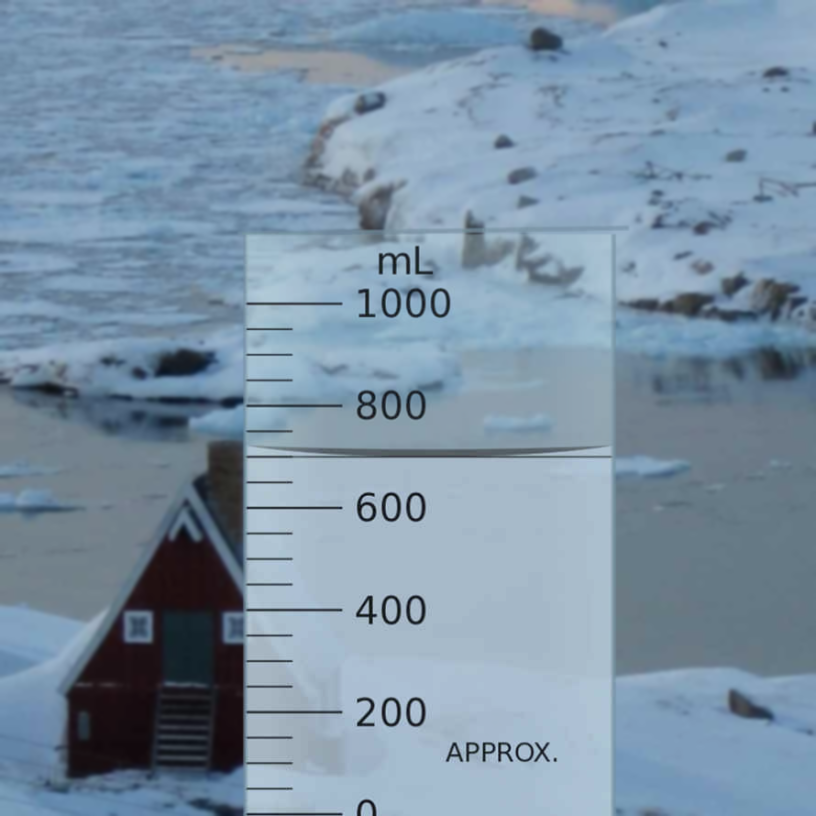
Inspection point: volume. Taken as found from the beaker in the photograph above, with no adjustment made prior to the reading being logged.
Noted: 700 mL
